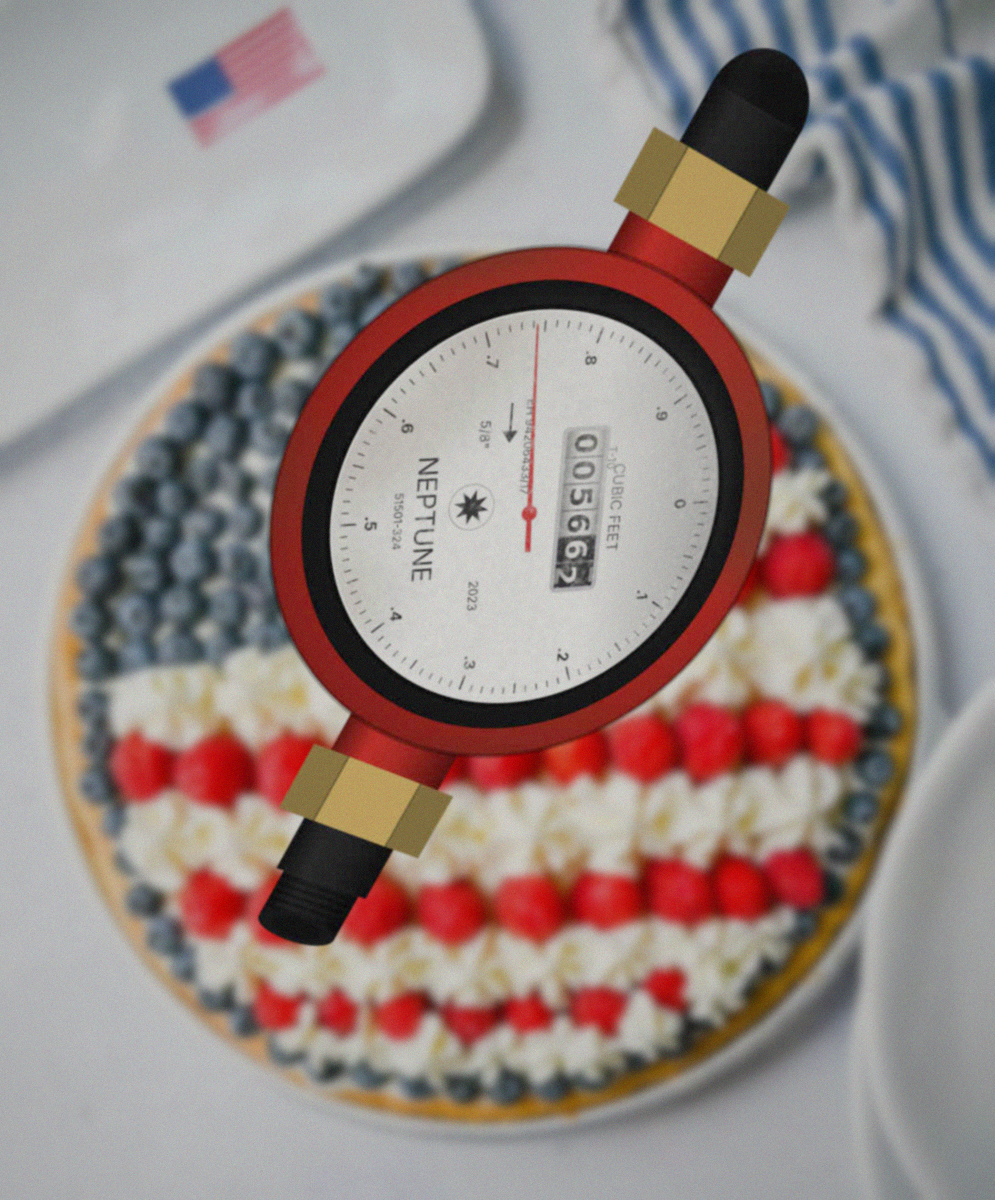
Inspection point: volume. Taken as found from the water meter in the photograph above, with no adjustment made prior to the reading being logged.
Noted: 5661.74 ft³
